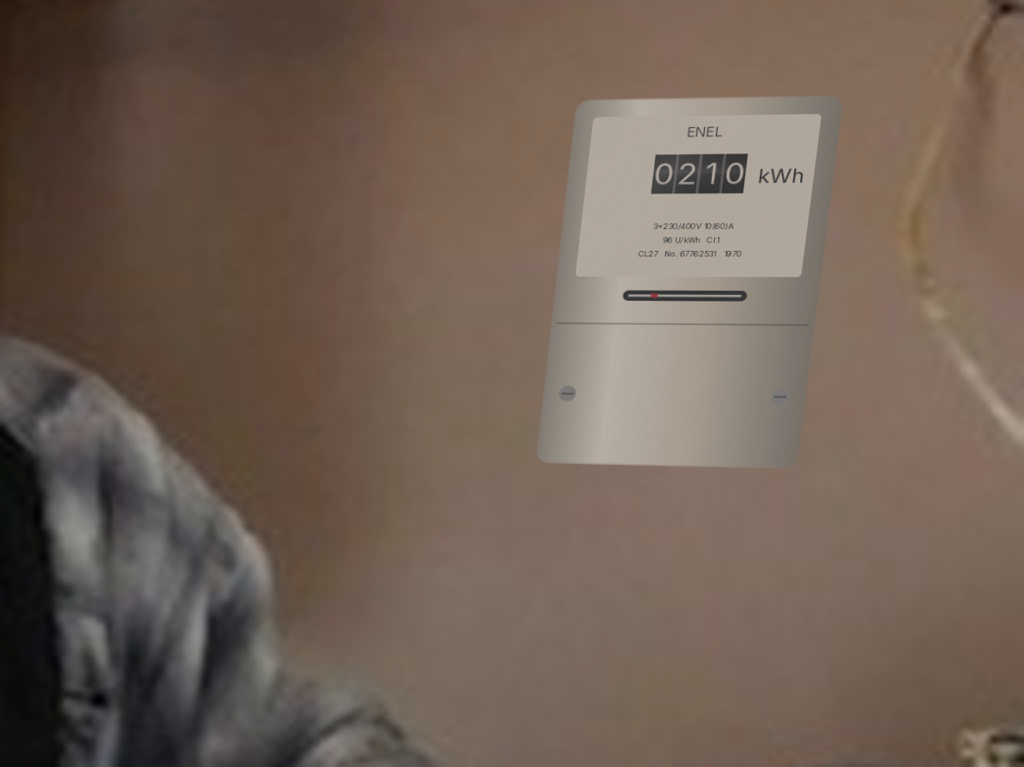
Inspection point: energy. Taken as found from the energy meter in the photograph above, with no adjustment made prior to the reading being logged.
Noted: 210 kWh
